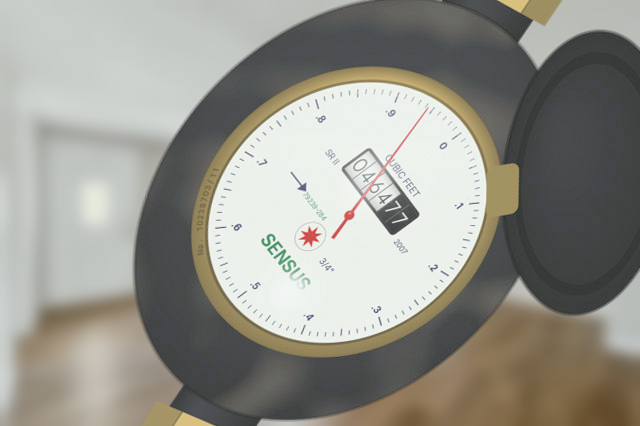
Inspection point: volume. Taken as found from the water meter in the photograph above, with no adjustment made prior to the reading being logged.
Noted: 46476.94 ft³
